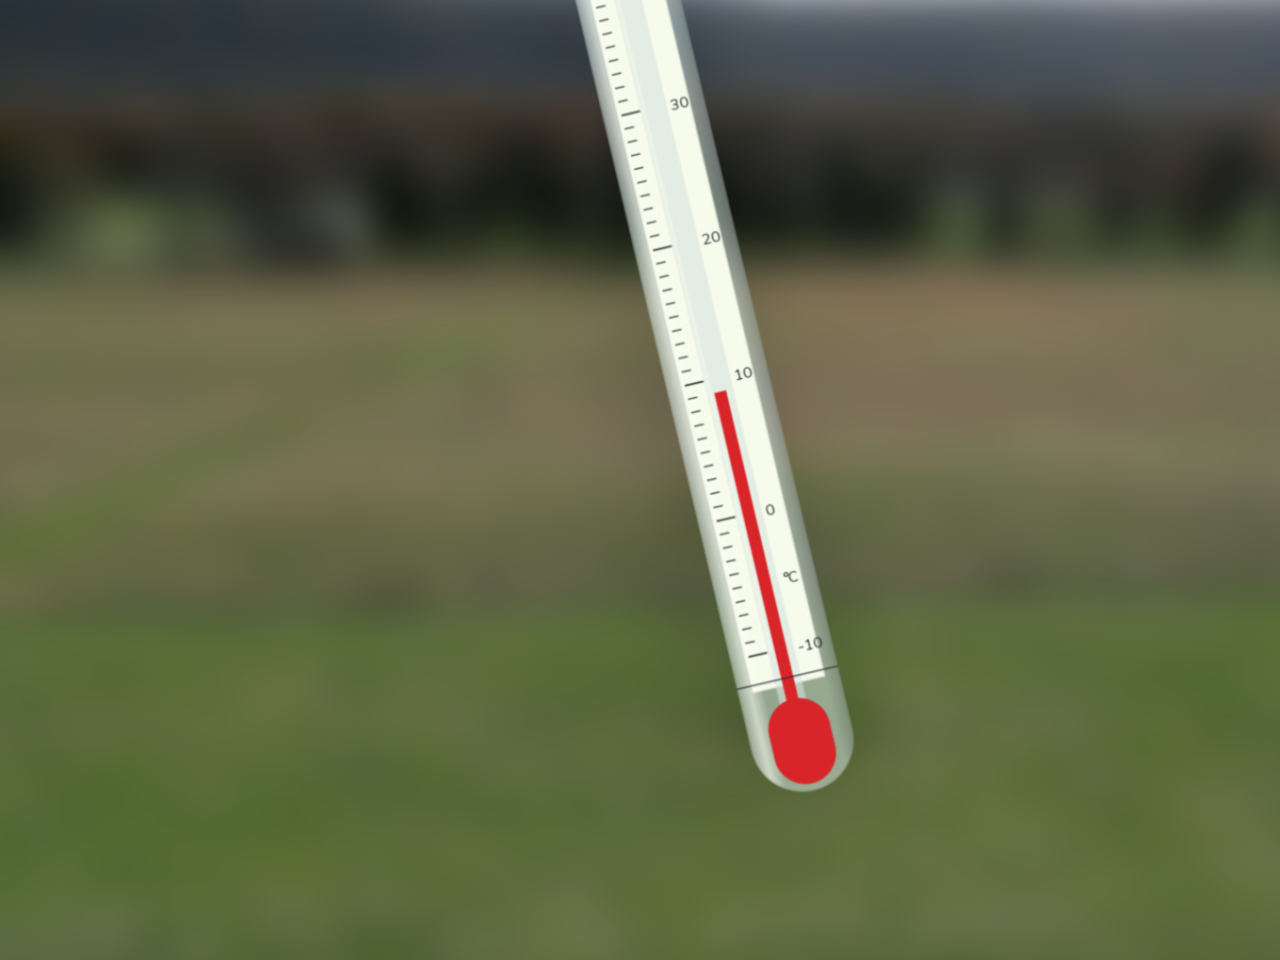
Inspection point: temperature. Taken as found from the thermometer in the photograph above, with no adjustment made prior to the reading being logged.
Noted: 9 °C
